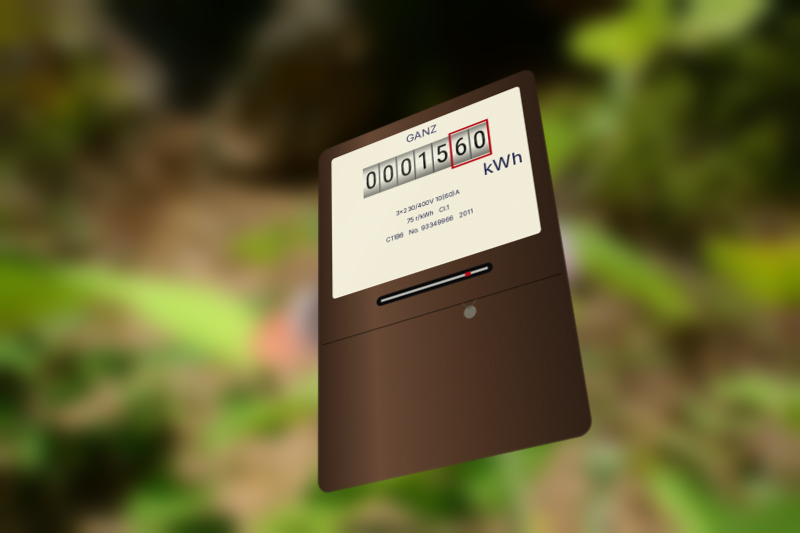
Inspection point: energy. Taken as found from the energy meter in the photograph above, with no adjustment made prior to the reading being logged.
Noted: 15.60 kWh
